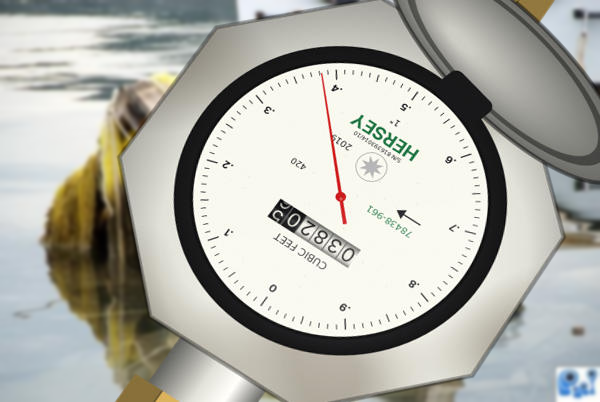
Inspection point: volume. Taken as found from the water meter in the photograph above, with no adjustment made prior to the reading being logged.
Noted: 38205.38 ft³
